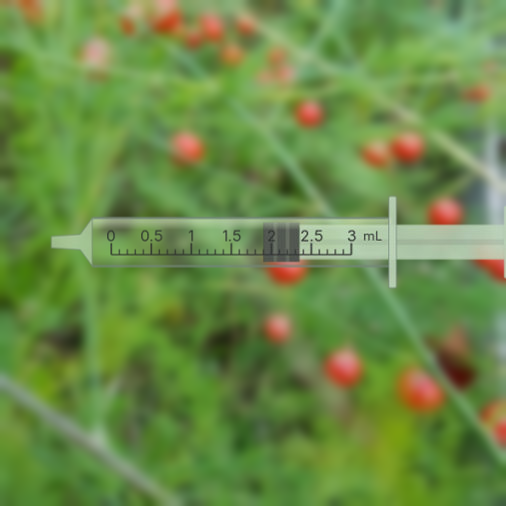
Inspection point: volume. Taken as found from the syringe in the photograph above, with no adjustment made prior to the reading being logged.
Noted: 1.9 mL
